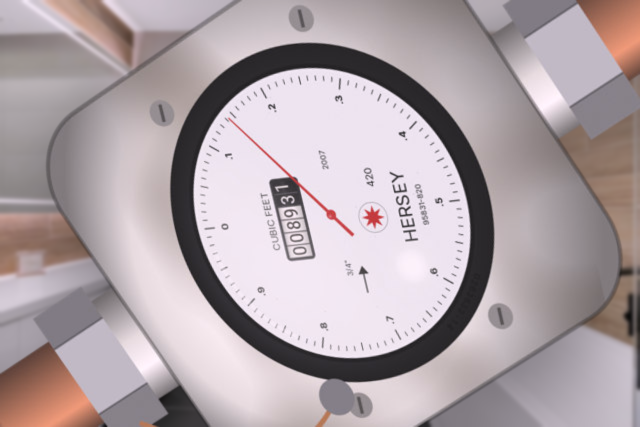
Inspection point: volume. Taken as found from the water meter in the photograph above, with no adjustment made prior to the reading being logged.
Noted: 8931.14 ft³
